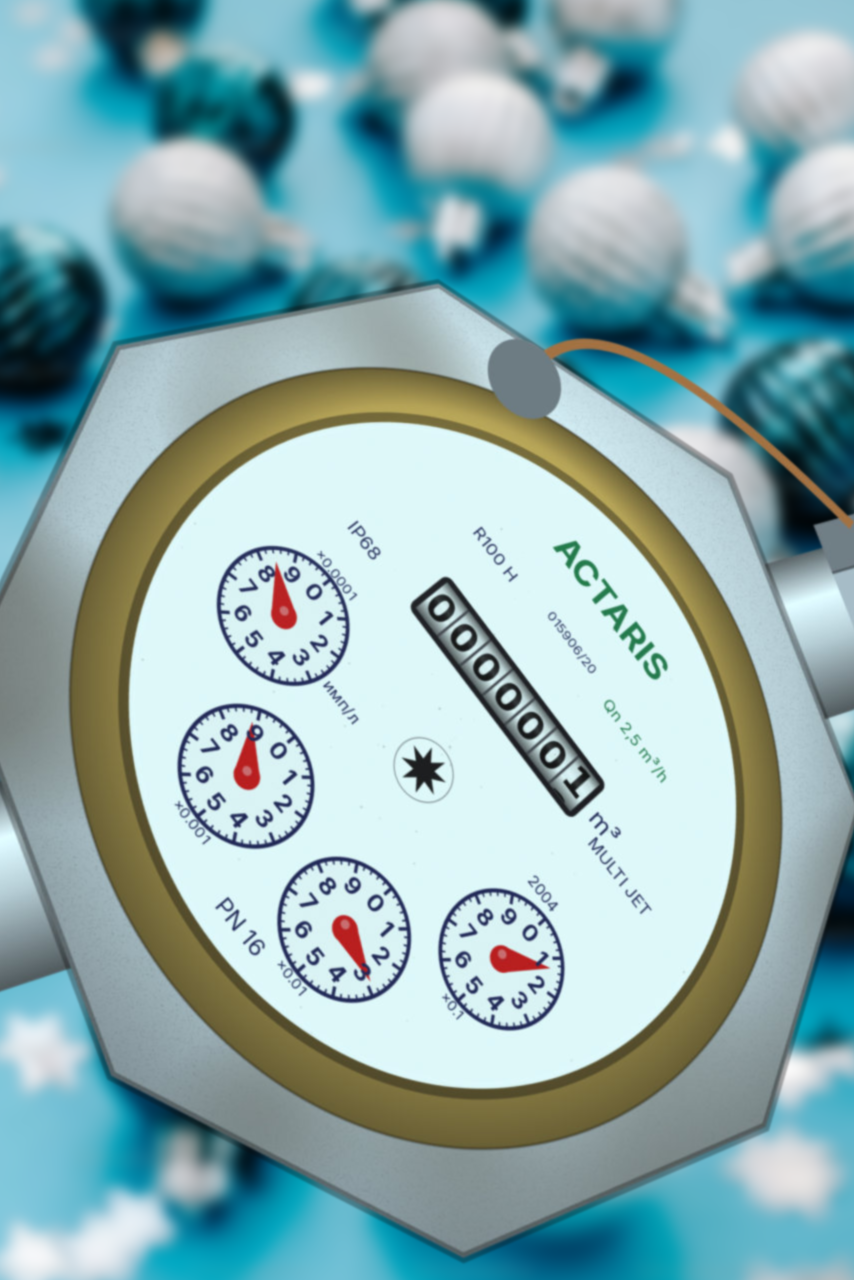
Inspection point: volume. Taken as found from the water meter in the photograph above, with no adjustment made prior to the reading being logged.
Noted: 1.1288 m³
